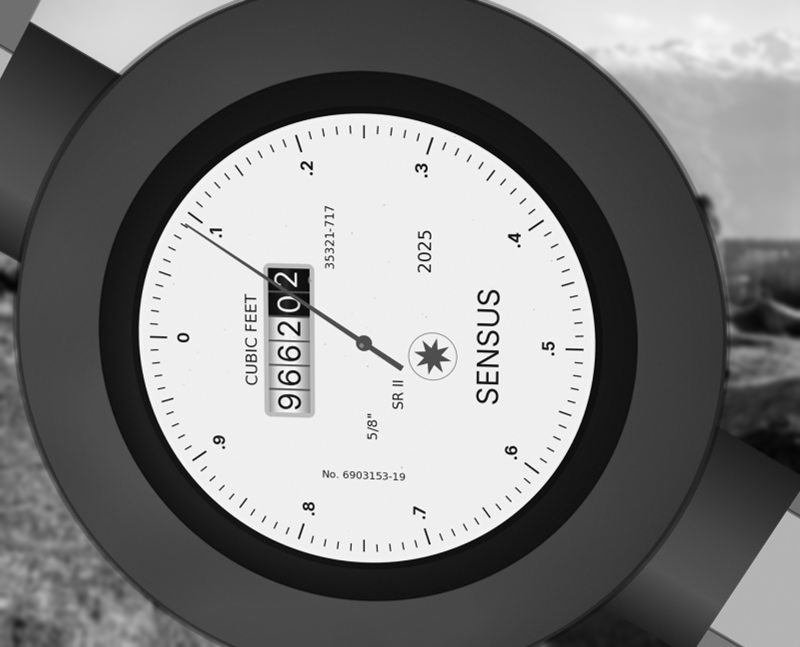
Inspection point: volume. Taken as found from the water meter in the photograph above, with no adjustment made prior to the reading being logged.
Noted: 966202.09 ft³
